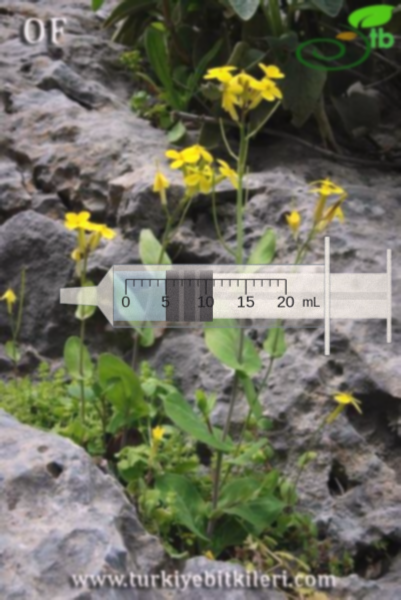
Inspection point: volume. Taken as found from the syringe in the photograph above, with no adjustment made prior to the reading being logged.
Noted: 5 mL
